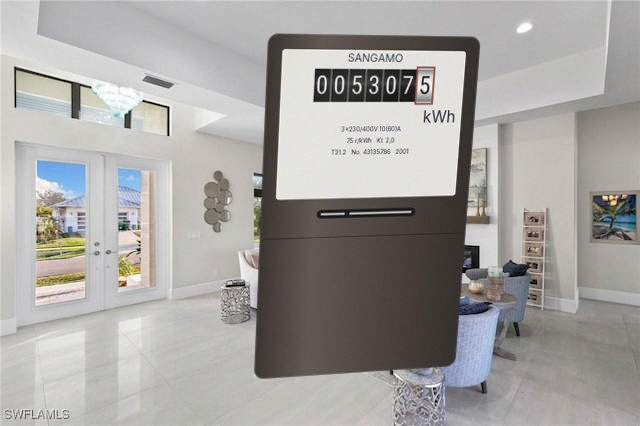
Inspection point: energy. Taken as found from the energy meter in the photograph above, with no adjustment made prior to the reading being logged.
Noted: 5307.5 kWh
